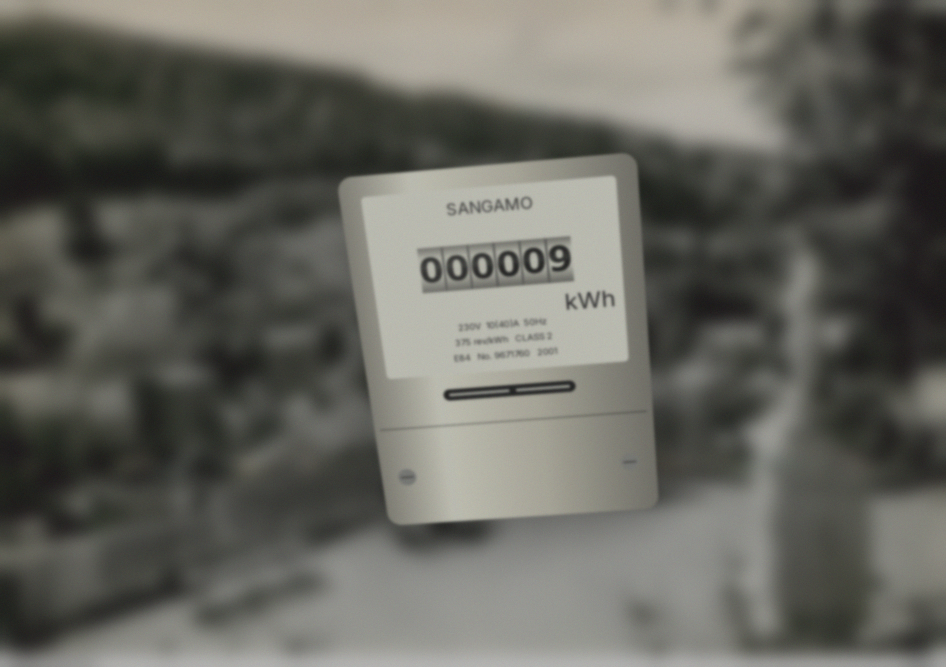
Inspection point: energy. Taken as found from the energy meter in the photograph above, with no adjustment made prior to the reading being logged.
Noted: 9 kWh
